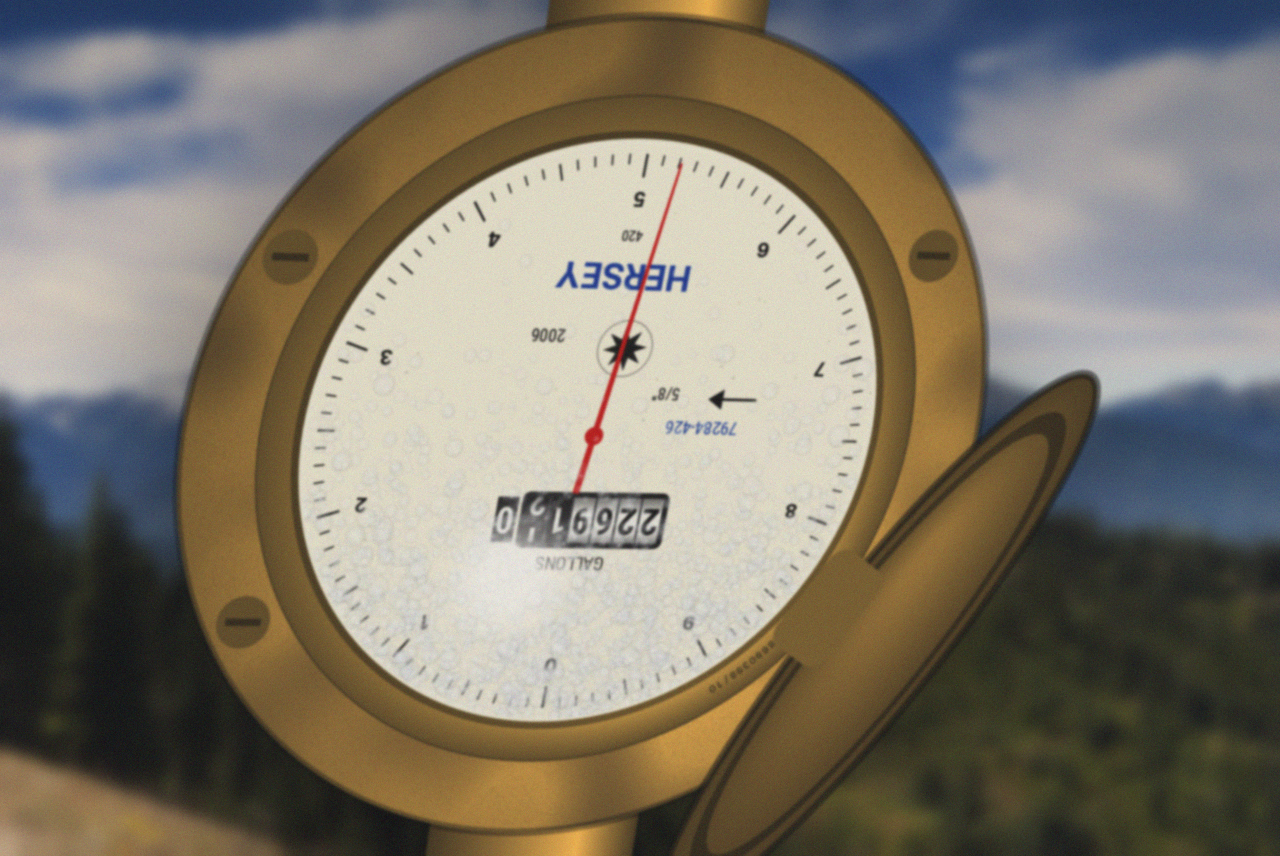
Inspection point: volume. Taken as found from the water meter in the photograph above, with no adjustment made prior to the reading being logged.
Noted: 2269115.2 gal
